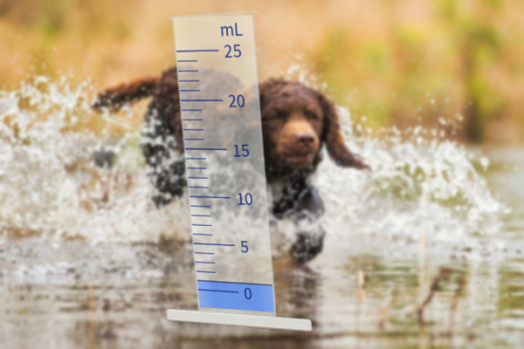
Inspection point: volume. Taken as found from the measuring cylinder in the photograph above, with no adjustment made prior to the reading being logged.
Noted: 1 mL
